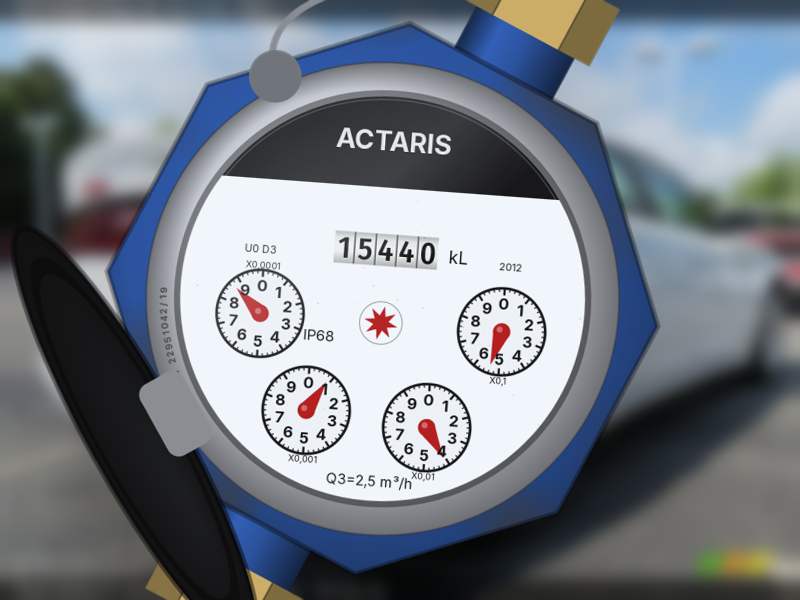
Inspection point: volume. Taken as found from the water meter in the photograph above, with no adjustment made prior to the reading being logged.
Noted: 15440.5408 kL
